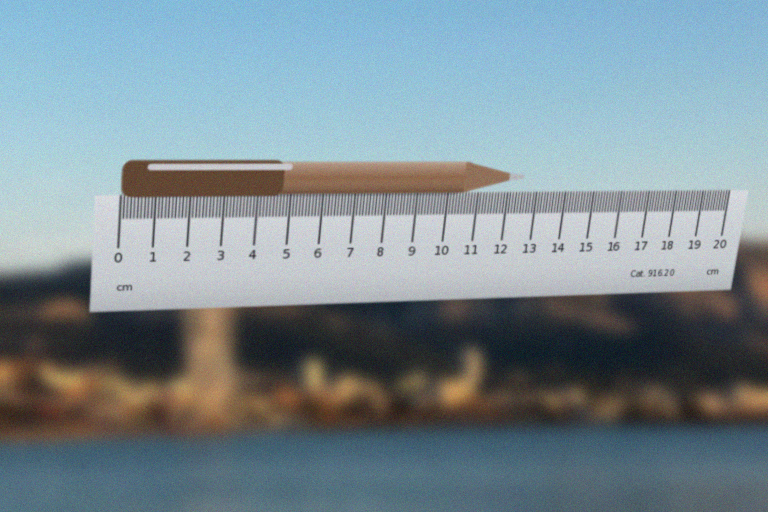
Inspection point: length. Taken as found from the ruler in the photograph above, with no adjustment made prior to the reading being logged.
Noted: 12.5 cm
